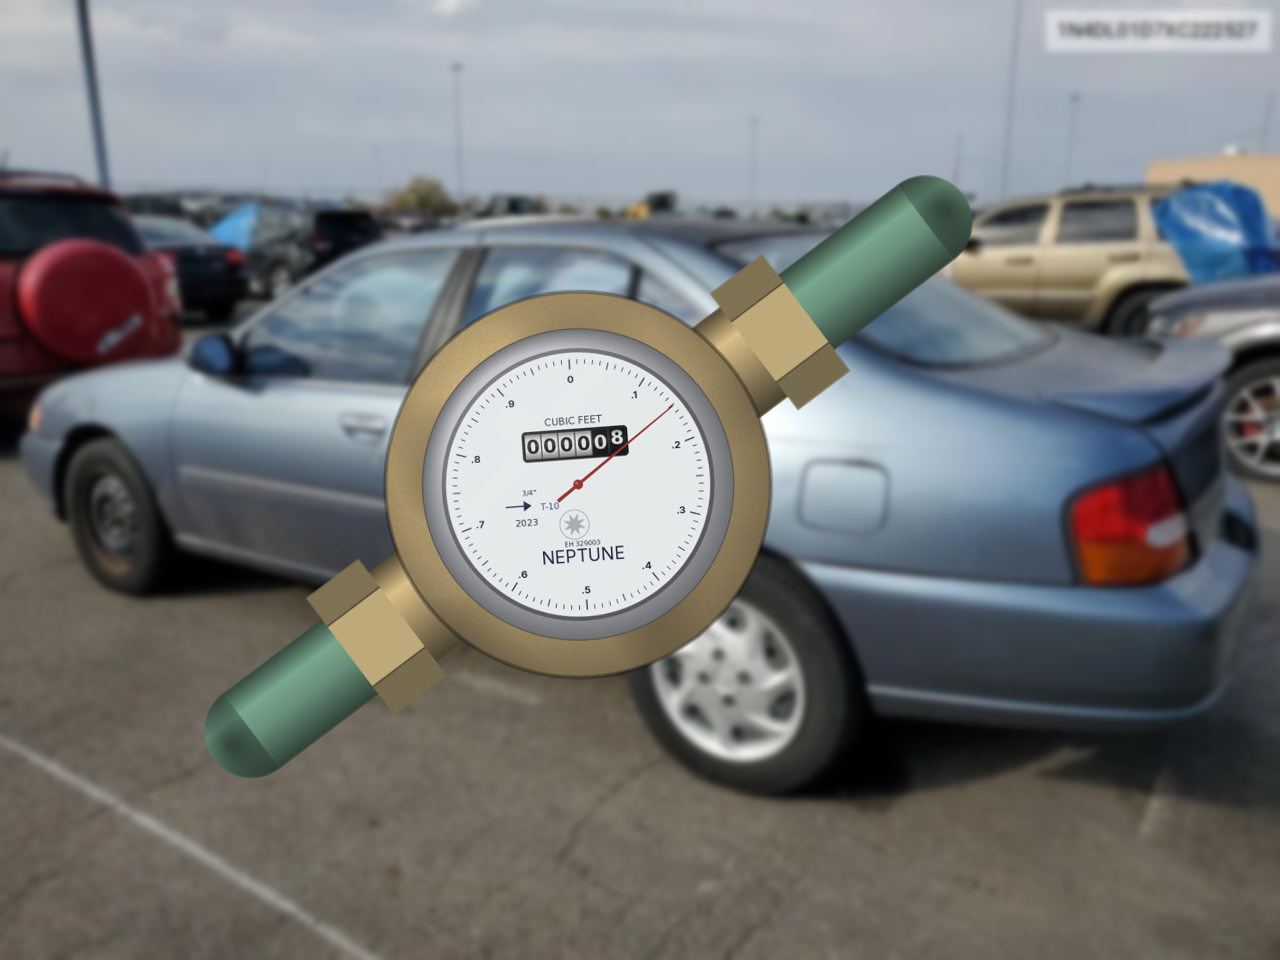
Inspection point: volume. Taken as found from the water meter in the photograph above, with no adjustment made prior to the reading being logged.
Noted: 8.15 ft³
